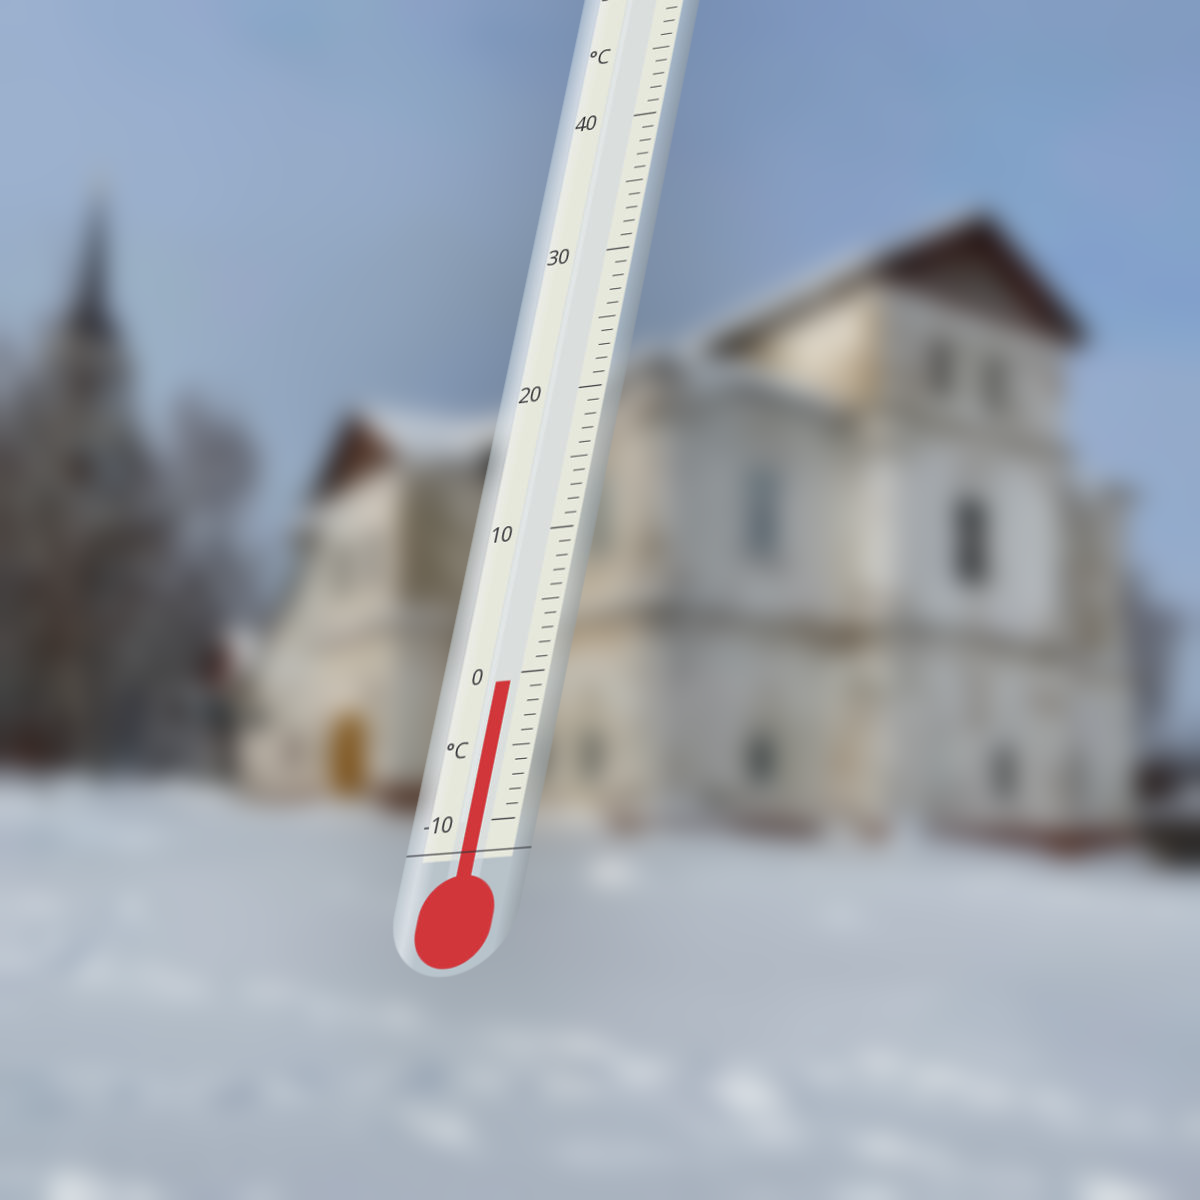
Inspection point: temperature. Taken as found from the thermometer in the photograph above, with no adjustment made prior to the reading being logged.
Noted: -0.5 °C
